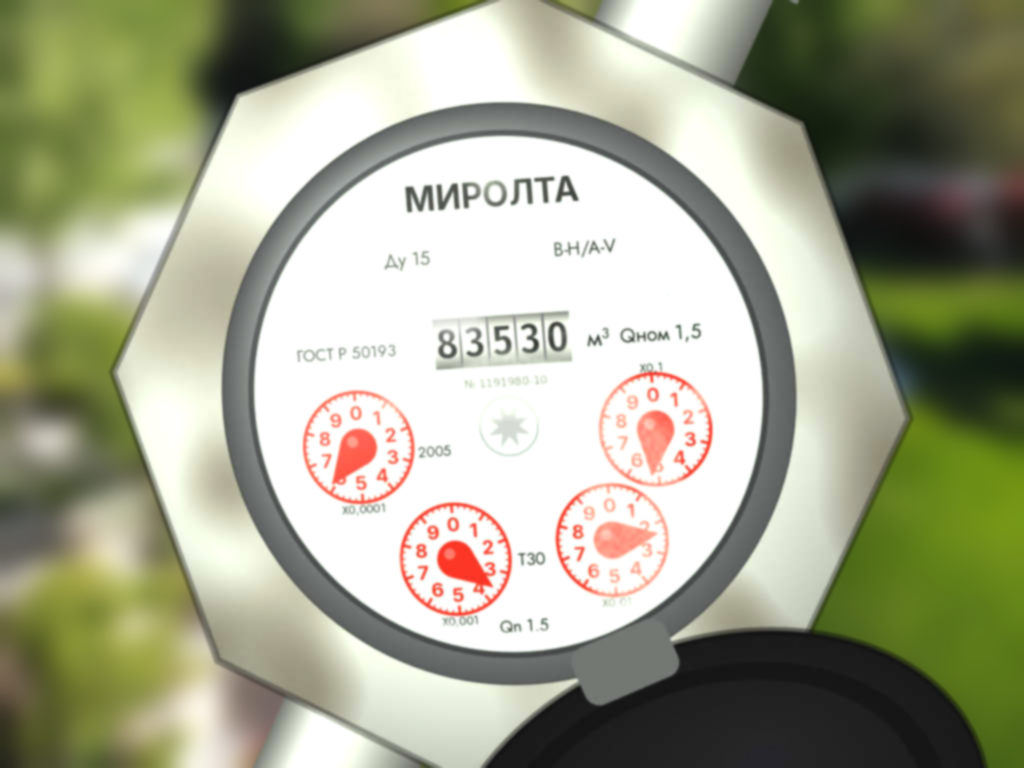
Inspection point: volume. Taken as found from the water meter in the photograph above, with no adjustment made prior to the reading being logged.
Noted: 83530.5236 m³
